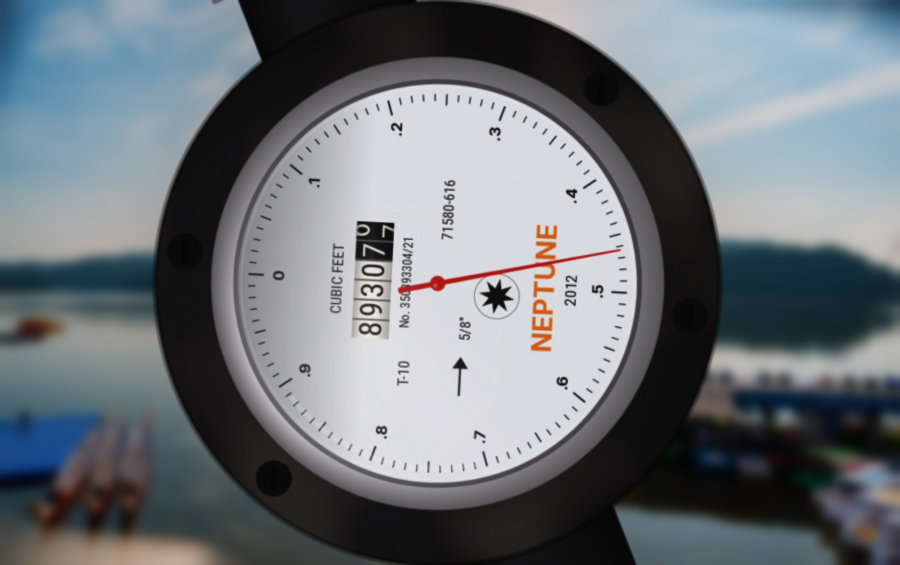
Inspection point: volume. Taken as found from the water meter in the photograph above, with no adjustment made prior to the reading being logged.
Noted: 893076.46 ft³
